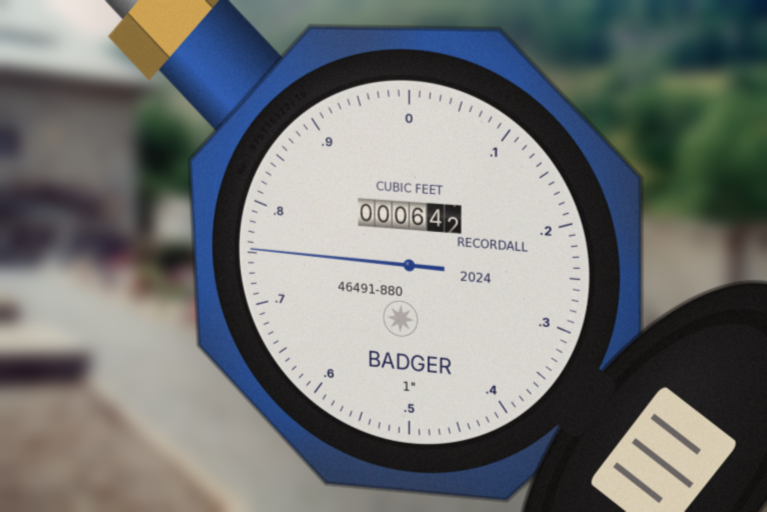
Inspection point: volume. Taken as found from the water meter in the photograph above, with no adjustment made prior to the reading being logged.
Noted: 641.75 ft³
